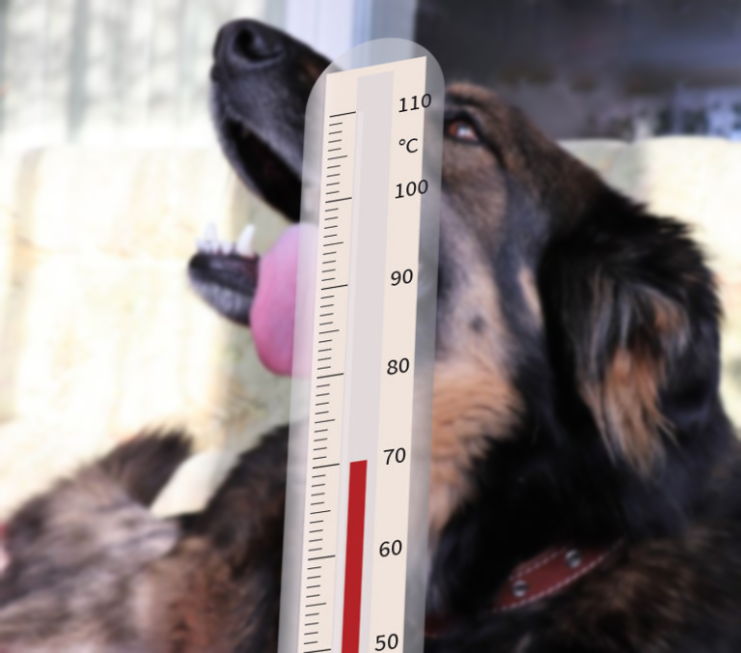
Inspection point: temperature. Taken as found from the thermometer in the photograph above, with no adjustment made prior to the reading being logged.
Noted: 70 °C
